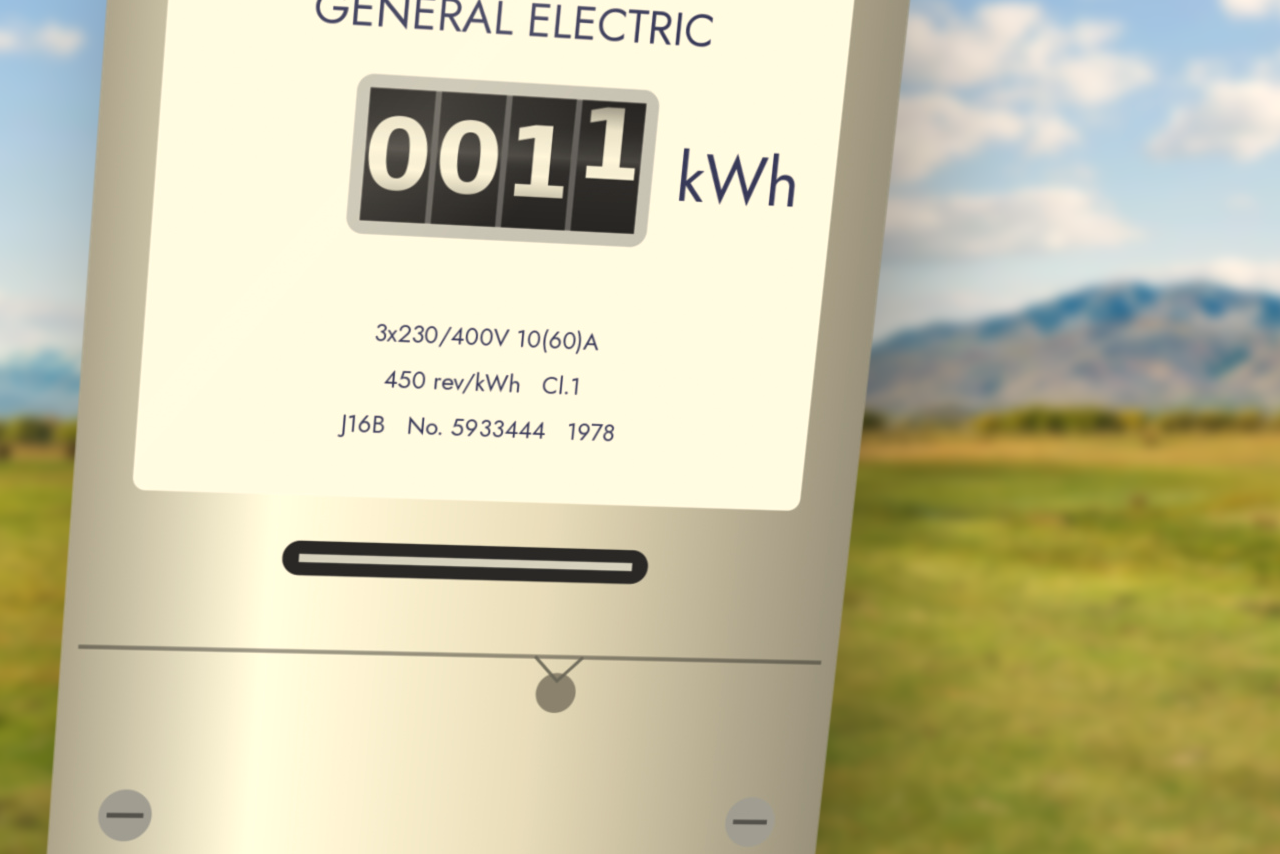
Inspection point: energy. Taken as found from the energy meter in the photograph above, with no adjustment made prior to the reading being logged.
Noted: 11 kWh
